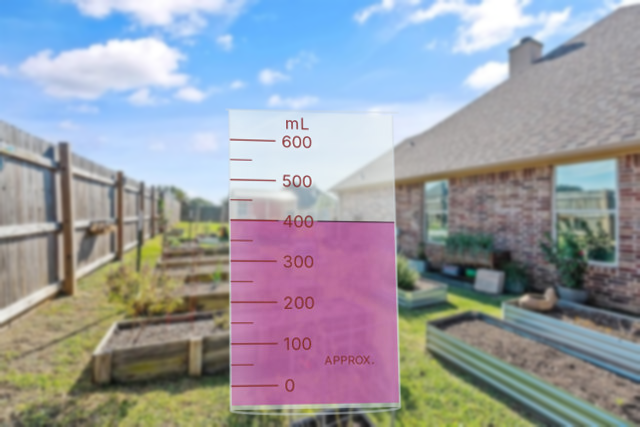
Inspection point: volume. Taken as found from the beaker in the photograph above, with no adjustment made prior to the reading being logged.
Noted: 400 mL
